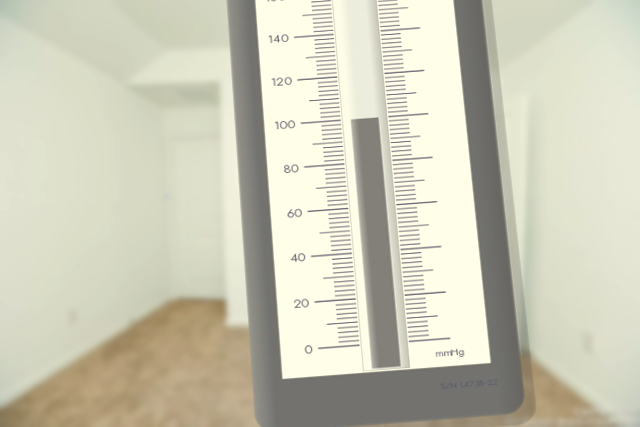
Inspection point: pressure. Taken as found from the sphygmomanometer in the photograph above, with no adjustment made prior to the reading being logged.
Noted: 100 mmHg
